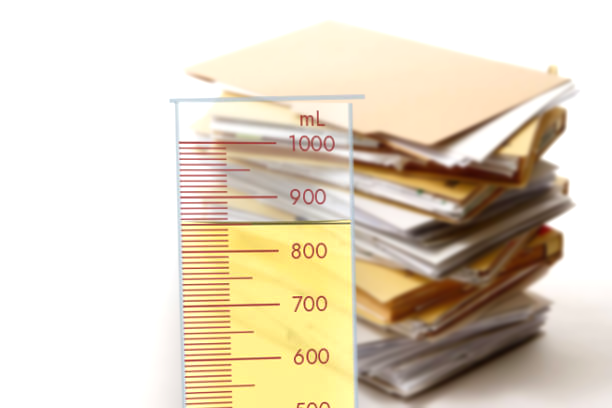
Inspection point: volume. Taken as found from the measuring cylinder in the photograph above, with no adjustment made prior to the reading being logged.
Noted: 850 mL
